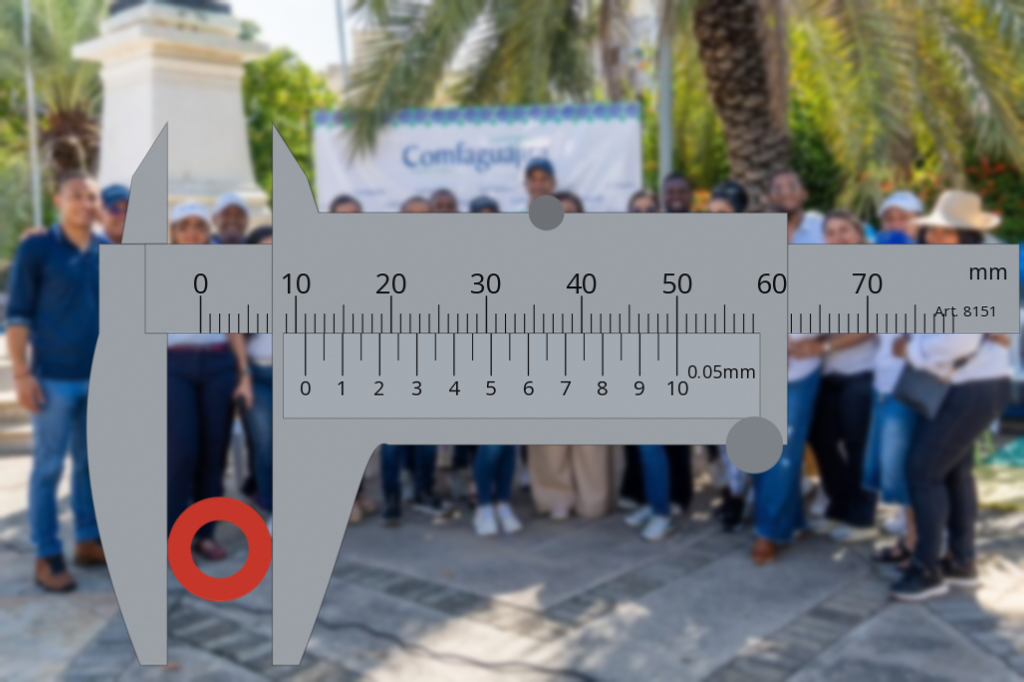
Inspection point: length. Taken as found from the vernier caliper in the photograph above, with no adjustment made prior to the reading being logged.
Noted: 11.0 mm
